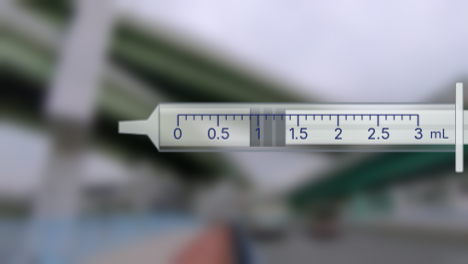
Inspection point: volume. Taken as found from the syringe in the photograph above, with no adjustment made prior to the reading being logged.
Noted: 0.9 mL
